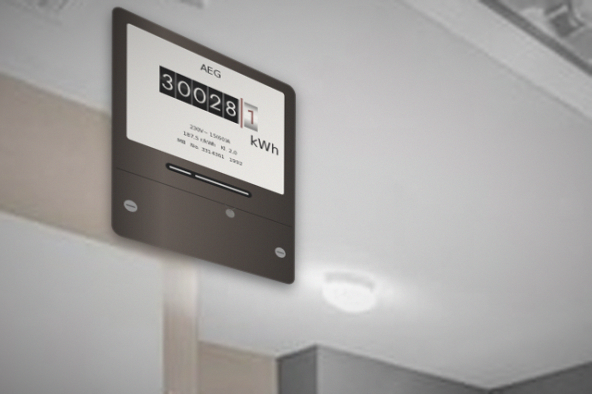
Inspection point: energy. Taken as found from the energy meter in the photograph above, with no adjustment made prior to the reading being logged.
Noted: 30028.1 kWh
